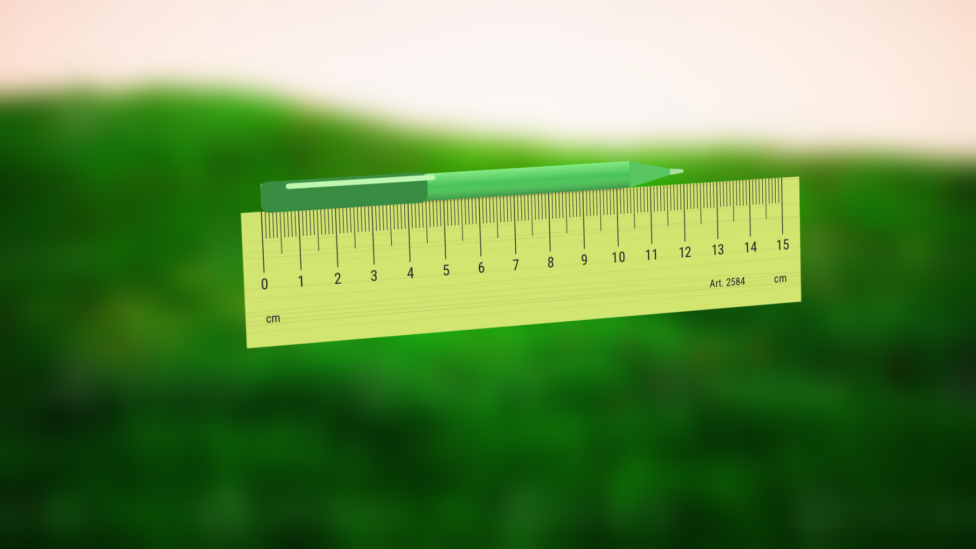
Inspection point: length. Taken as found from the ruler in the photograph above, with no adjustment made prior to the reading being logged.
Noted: 12 cm
